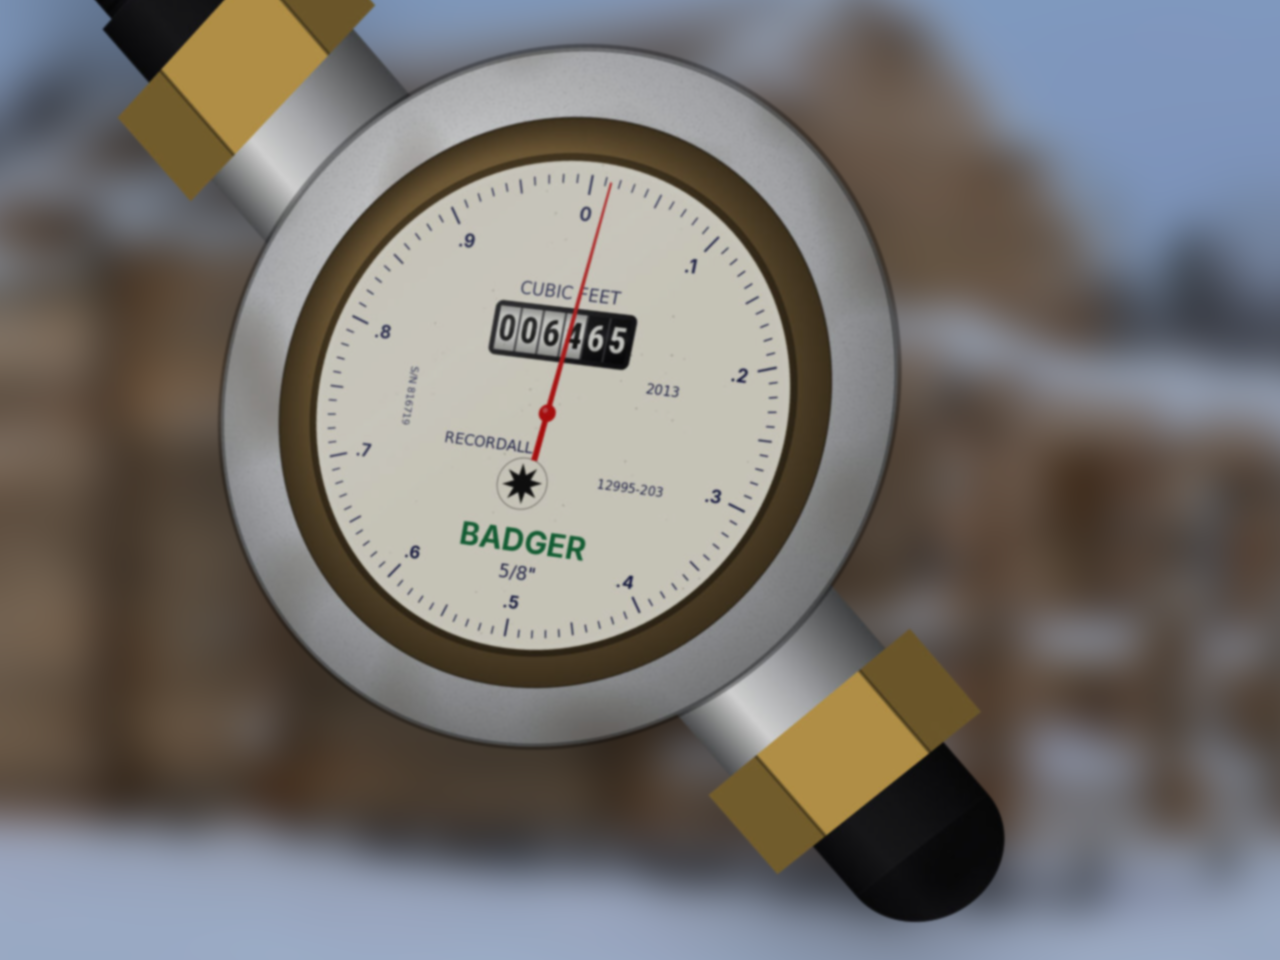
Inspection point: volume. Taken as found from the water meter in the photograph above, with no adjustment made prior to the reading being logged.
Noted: 6465.01 ft³
